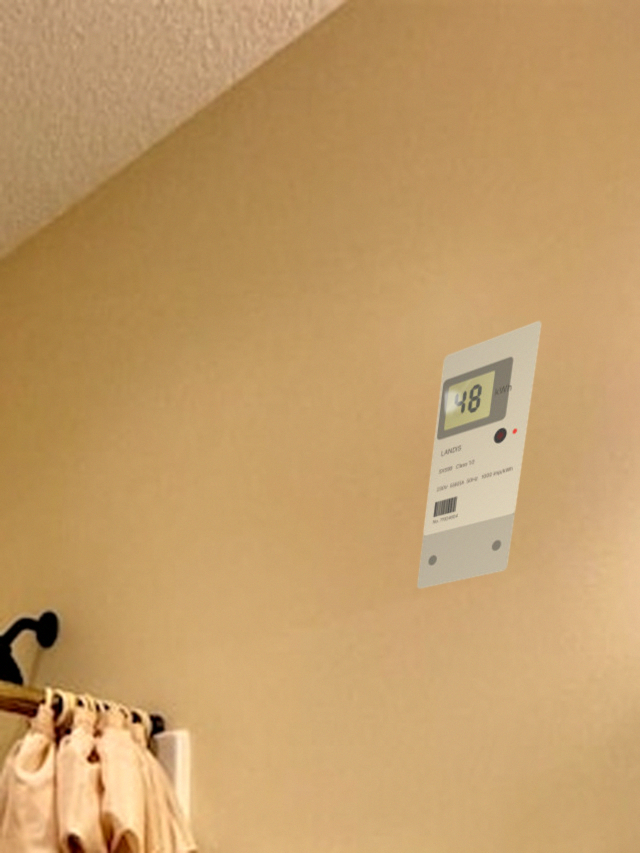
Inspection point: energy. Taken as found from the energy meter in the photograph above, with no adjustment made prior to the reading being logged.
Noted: 48 kWh
